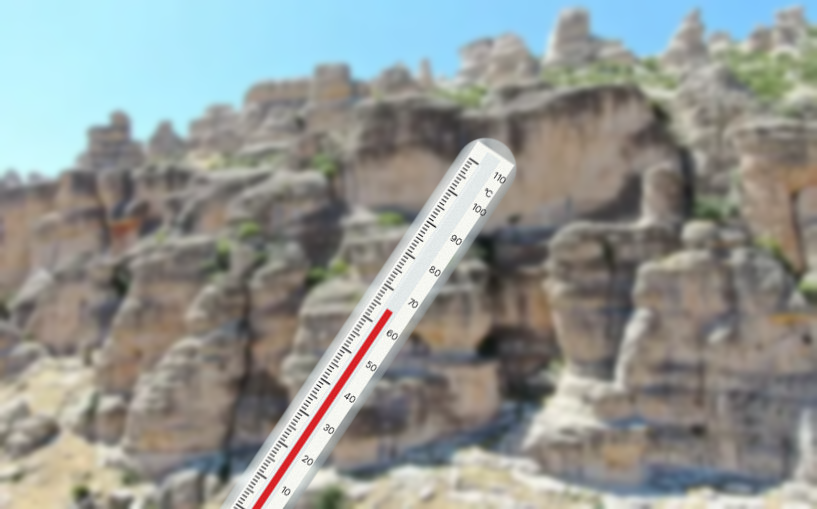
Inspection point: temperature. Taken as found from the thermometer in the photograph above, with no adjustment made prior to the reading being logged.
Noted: 65 °C
